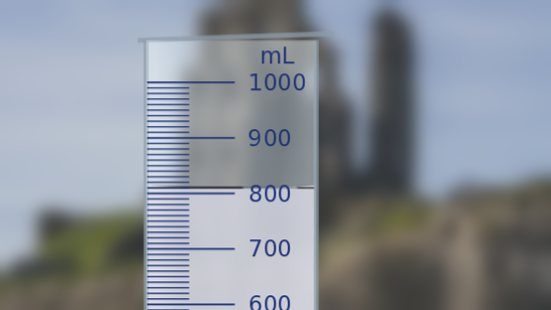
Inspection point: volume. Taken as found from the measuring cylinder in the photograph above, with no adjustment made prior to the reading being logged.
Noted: 810 mL
